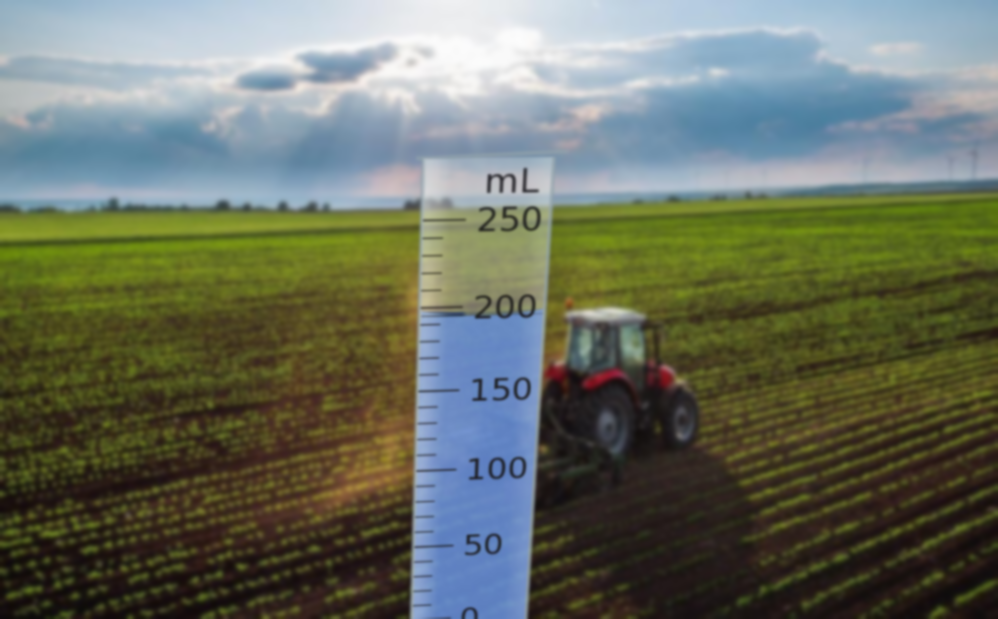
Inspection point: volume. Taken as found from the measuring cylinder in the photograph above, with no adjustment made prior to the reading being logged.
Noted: 195 mL
